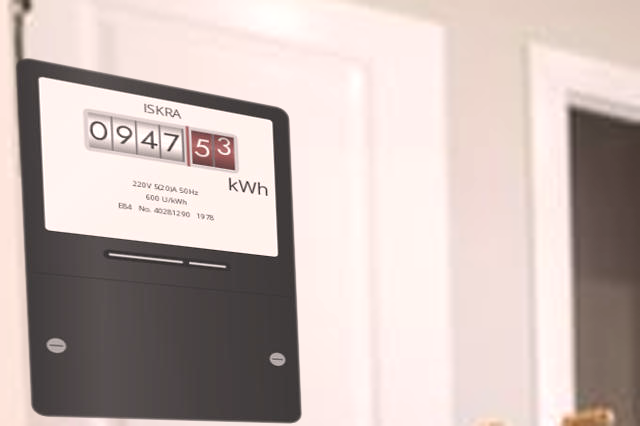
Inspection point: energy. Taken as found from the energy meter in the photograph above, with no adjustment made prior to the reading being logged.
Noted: 947.53 kWh
